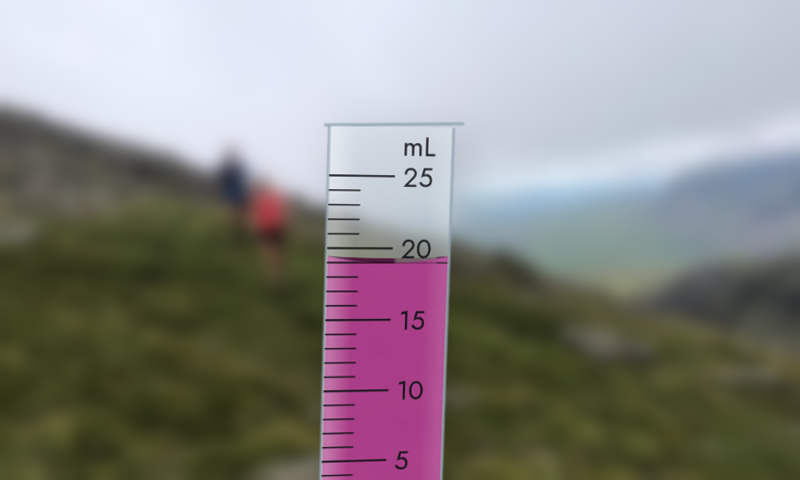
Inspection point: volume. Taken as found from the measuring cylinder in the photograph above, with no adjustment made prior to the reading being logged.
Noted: 19 mL
